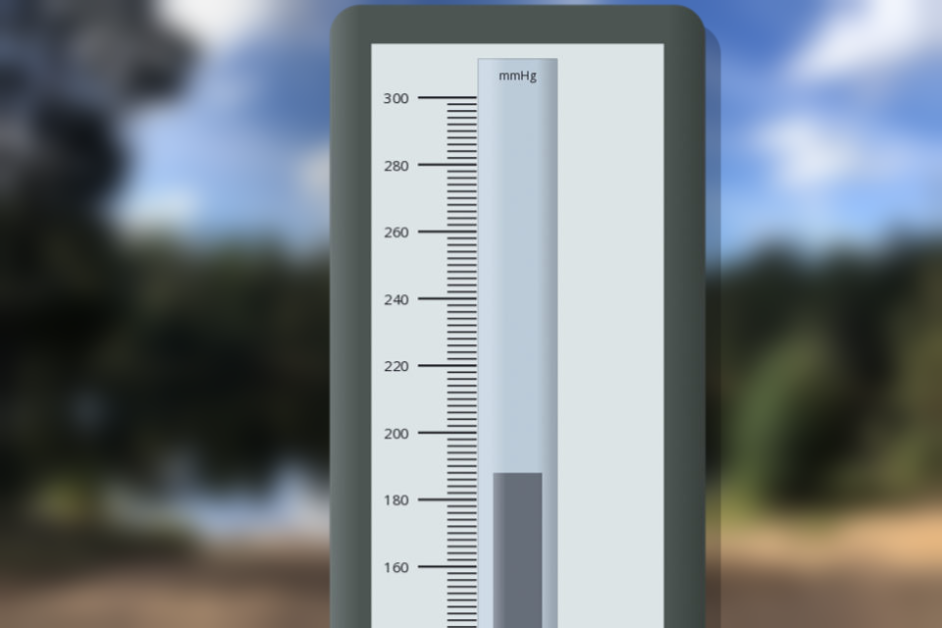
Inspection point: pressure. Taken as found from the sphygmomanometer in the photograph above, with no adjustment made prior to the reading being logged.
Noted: 188 mmHg
